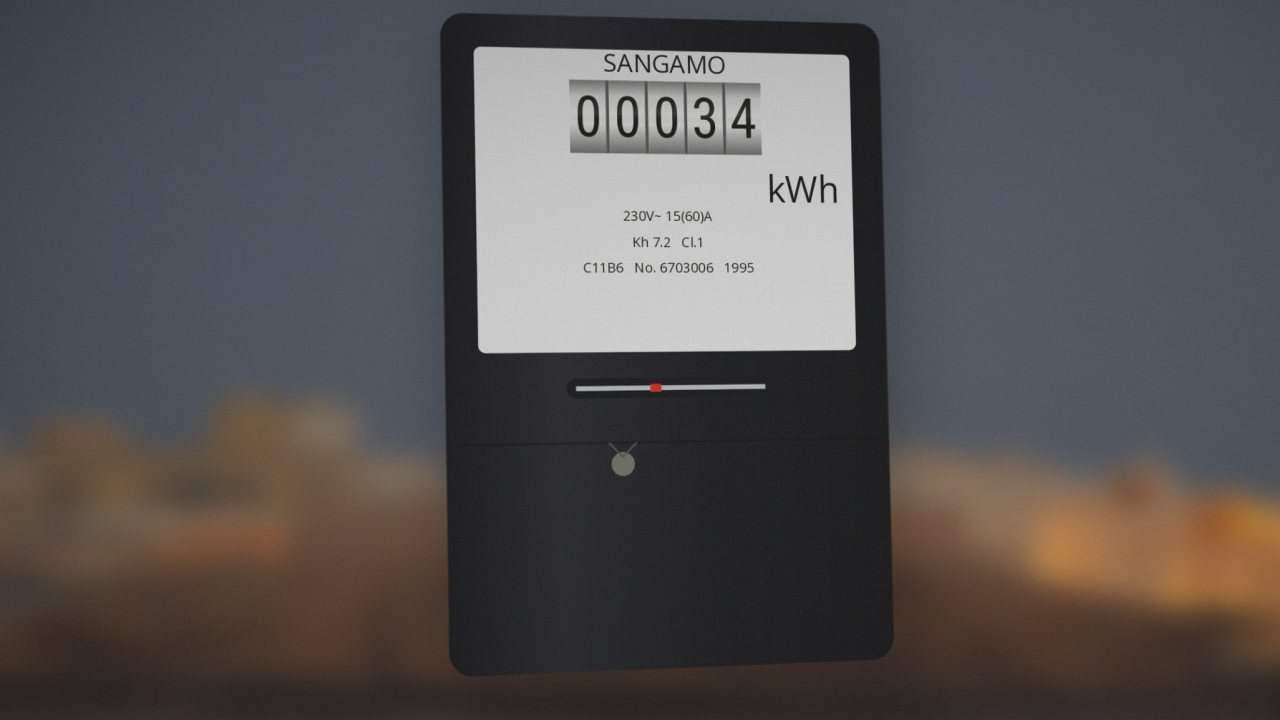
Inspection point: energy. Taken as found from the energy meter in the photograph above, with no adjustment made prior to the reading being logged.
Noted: 34 kWh
